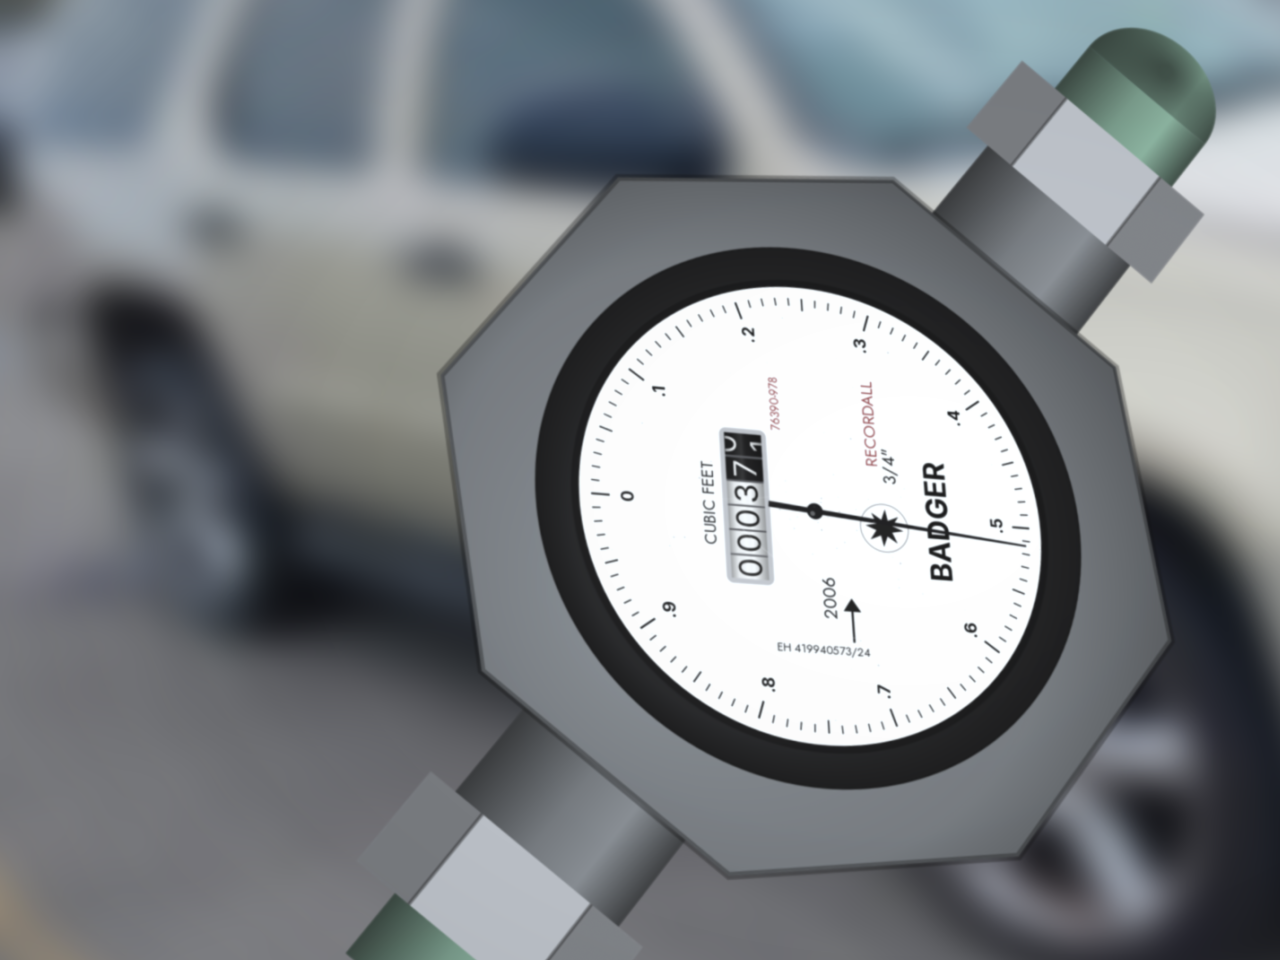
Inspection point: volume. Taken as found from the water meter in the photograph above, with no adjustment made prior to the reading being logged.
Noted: 370.51 ft³
